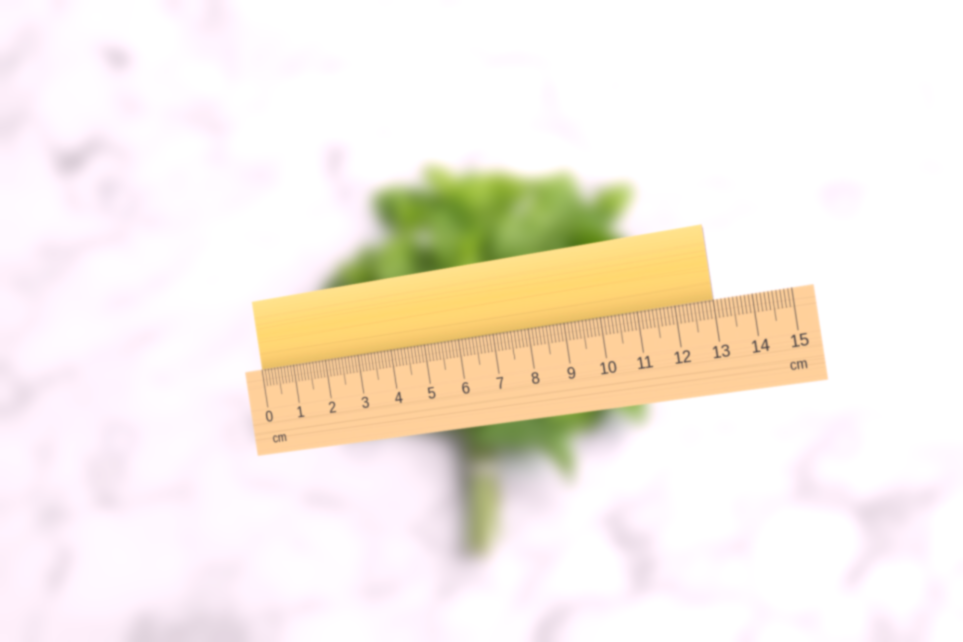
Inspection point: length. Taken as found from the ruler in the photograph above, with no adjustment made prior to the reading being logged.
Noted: 13 cm
